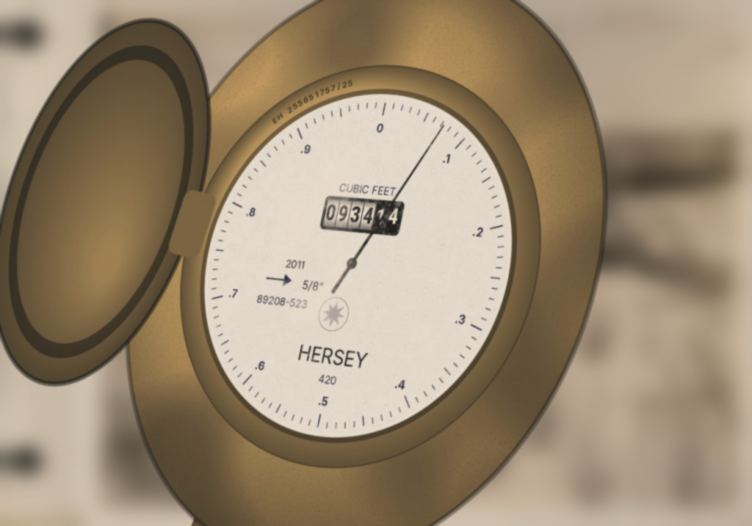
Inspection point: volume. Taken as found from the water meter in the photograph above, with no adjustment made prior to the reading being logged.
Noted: 93414.07 ft³
